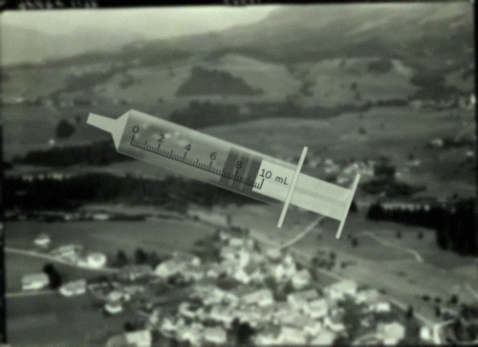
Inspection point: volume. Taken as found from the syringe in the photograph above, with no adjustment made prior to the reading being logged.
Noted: 7 mL
